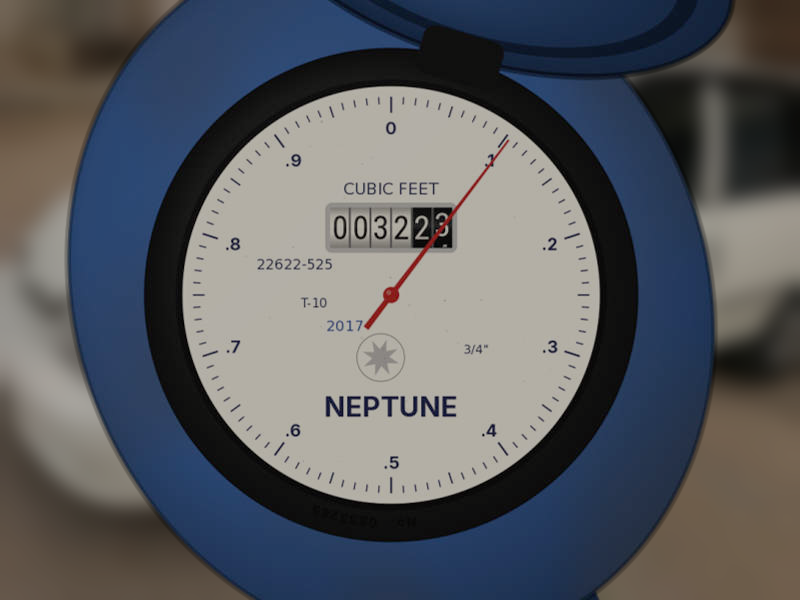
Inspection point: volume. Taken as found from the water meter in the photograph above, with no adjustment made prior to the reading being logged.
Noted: 3223.10 ft³
